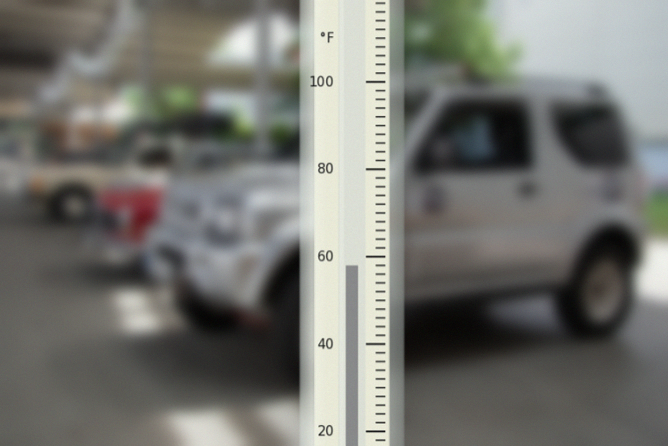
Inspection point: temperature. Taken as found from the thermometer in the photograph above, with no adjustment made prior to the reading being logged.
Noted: 58 °F
